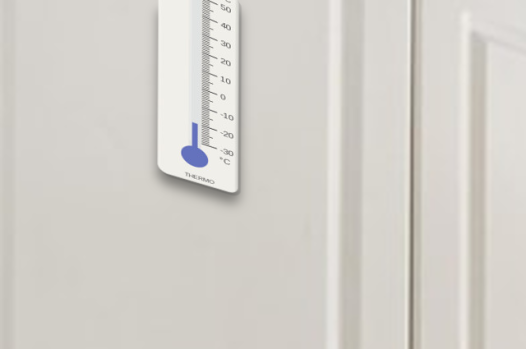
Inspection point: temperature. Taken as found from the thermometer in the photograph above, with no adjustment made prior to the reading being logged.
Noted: -20 °C
